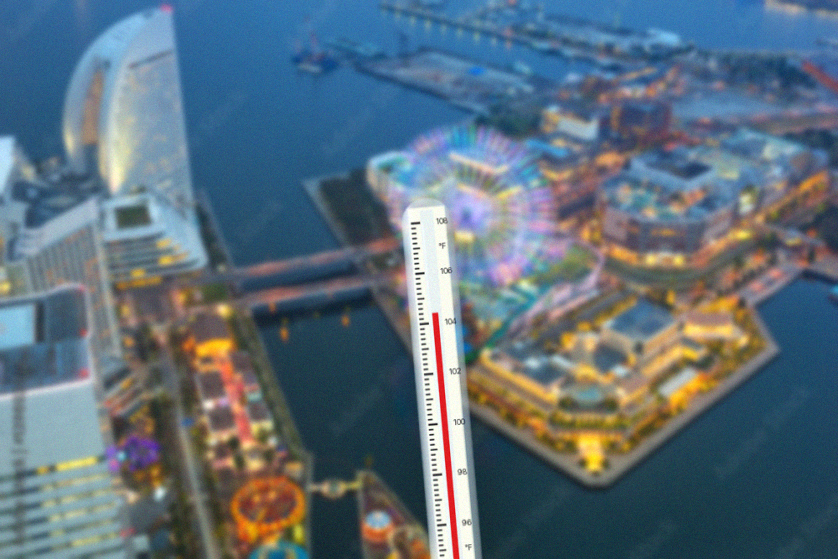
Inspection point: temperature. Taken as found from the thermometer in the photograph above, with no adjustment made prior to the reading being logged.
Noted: 104.4 °F
